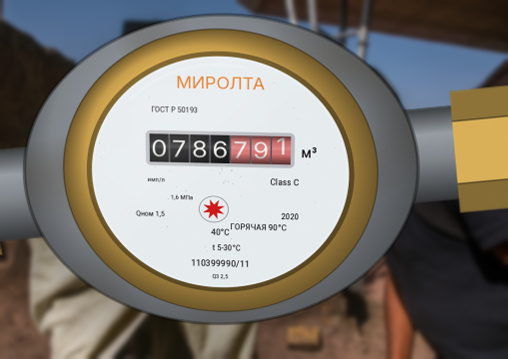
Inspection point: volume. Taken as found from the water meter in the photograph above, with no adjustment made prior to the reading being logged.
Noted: 786.791 m³
